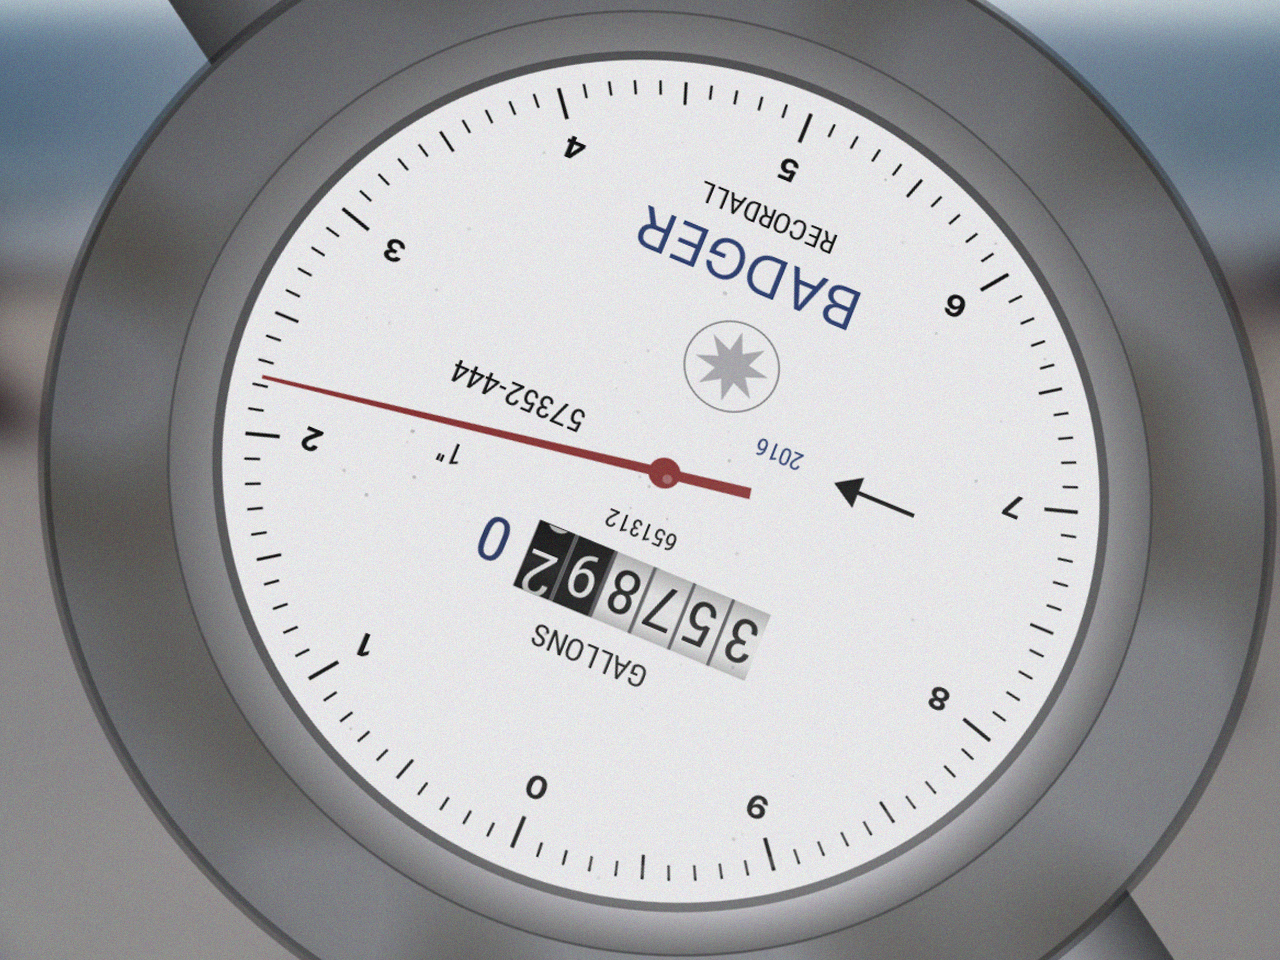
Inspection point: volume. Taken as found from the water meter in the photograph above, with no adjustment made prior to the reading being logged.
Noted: 3578922.2 gal
